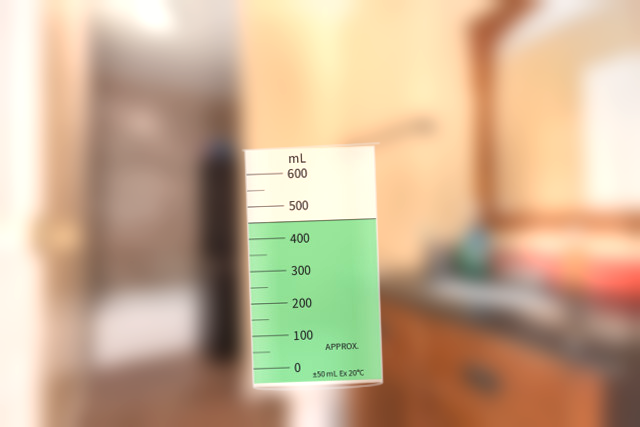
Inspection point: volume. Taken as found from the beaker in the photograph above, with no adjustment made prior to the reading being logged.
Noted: 450 mL
